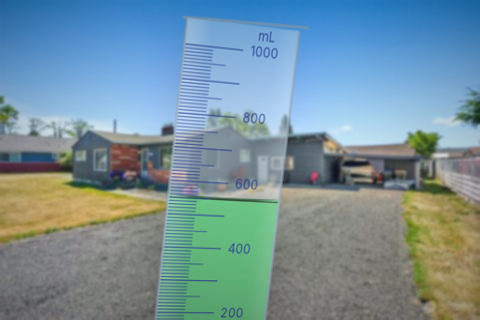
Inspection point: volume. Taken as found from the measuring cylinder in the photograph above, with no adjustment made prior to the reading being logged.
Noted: 550 mL
